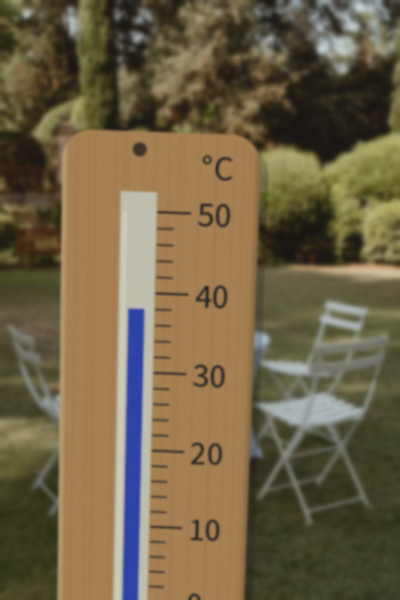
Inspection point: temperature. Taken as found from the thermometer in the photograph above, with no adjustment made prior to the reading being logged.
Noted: 38 °C
